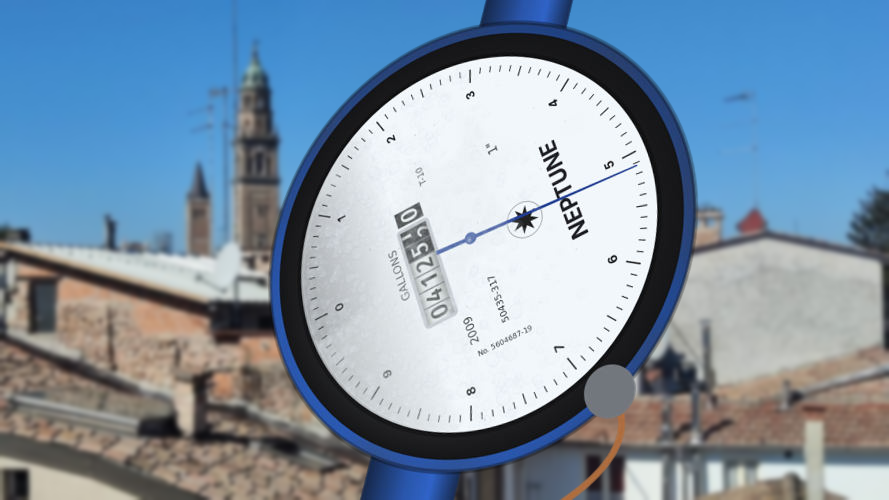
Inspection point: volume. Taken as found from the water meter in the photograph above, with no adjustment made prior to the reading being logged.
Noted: 412515.1 gal
